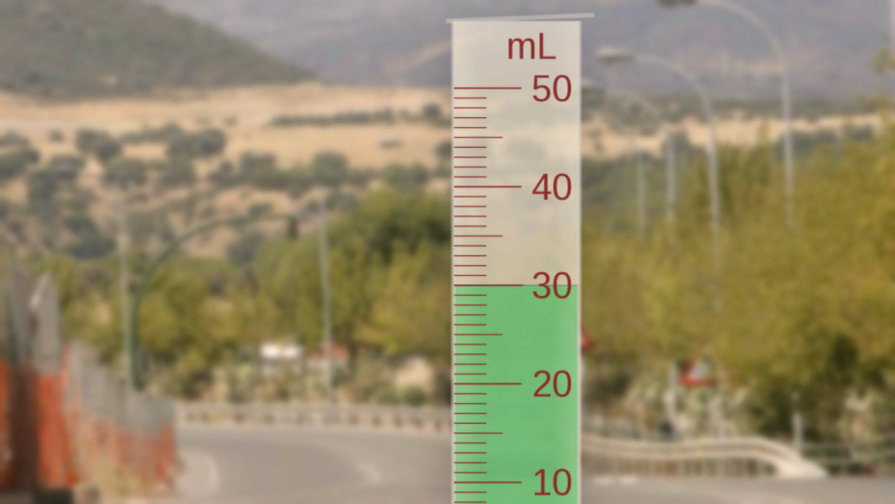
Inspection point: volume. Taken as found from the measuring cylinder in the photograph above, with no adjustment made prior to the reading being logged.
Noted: 30 mL
